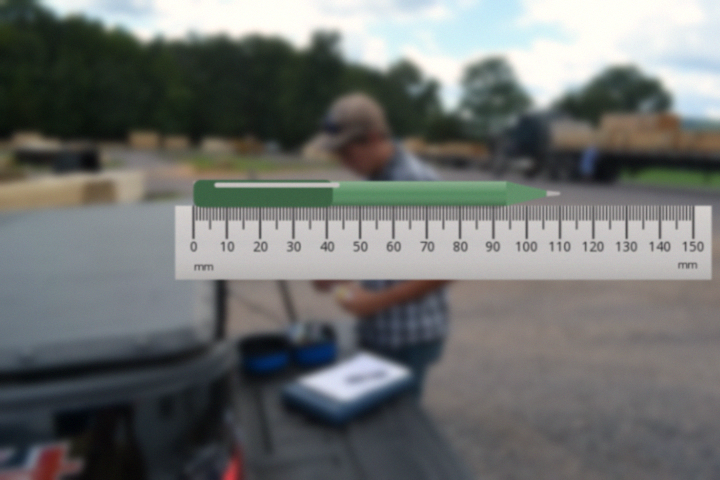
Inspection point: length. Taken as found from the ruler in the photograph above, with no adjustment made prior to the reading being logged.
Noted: 110 mm
